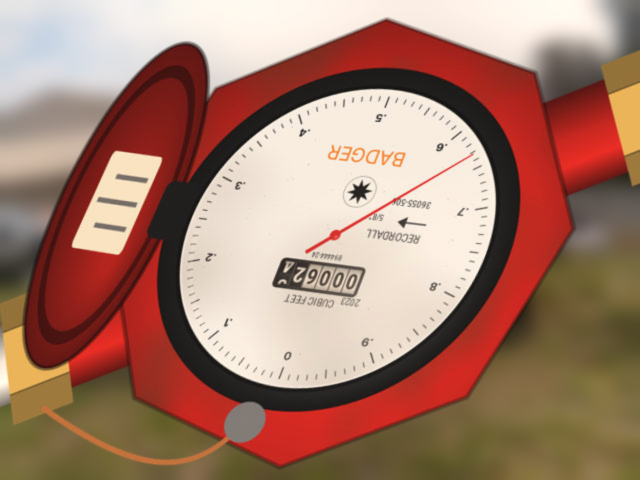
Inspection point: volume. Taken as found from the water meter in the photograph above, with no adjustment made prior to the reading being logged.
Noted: 623.63 ft³
